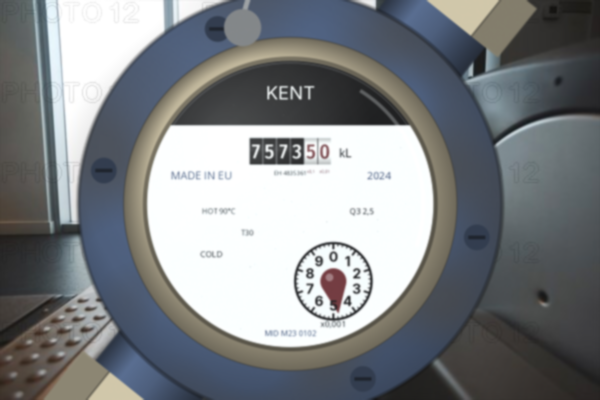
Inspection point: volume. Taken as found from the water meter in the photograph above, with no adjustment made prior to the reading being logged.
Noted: 7573.504 kL
